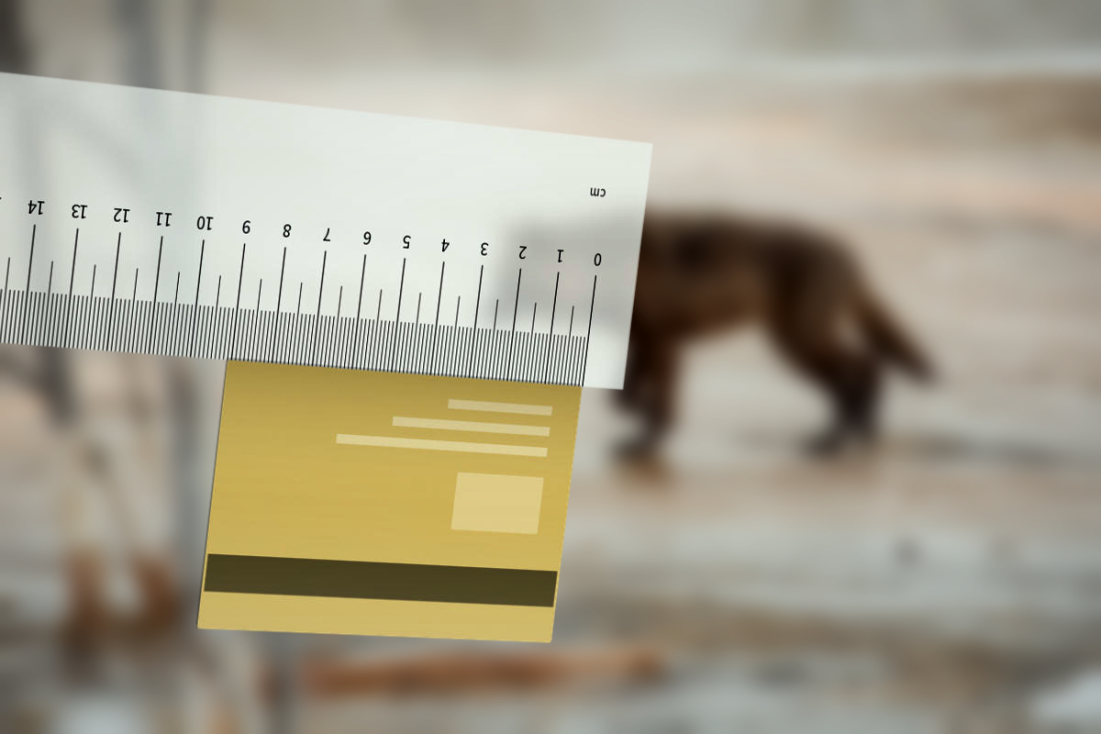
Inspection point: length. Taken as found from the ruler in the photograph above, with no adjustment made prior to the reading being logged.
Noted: 9.1 cm
